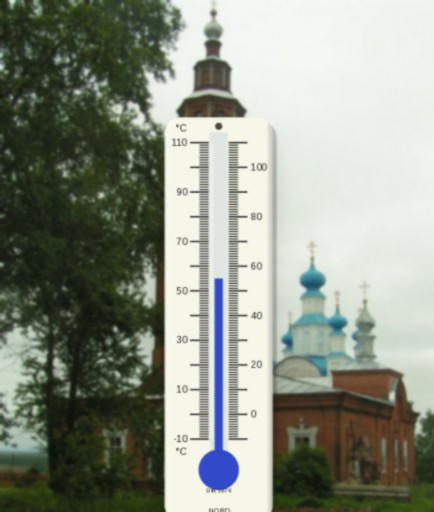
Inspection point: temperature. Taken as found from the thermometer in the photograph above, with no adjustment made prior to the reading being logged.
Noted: 55 °C
